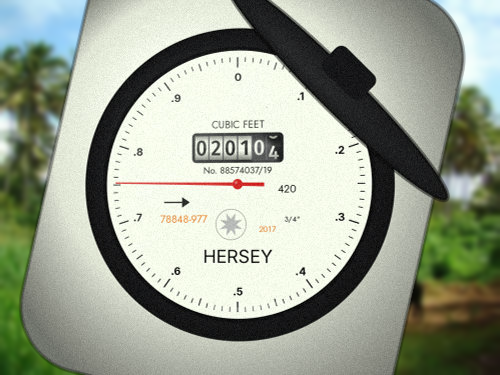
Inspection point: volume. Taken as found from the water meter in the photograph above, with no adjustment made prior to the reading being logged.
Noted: 20103.75 ft³
